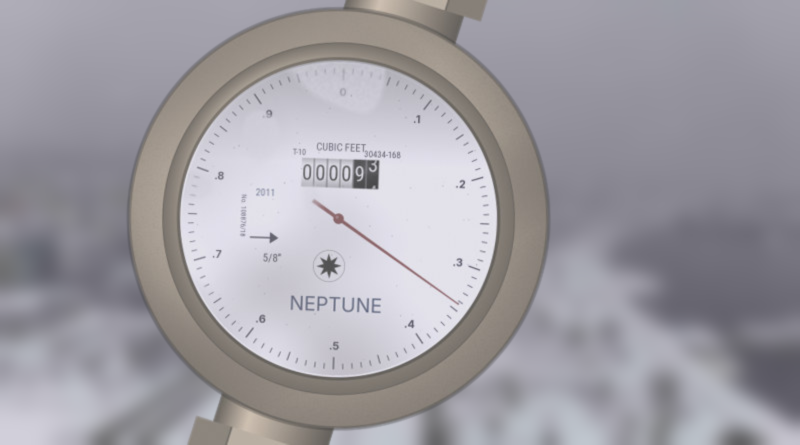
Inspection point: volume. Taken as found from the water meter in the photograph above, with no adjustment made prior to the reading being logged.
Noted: 93.34 ft³
